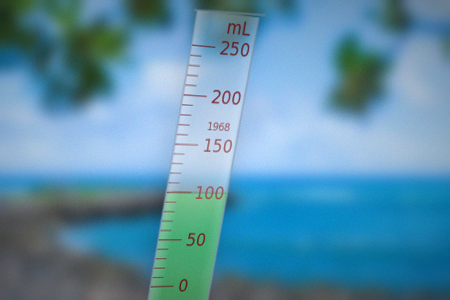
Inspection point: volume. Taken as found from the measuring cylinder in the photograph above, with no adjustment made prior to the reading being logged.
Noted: 100 mL
